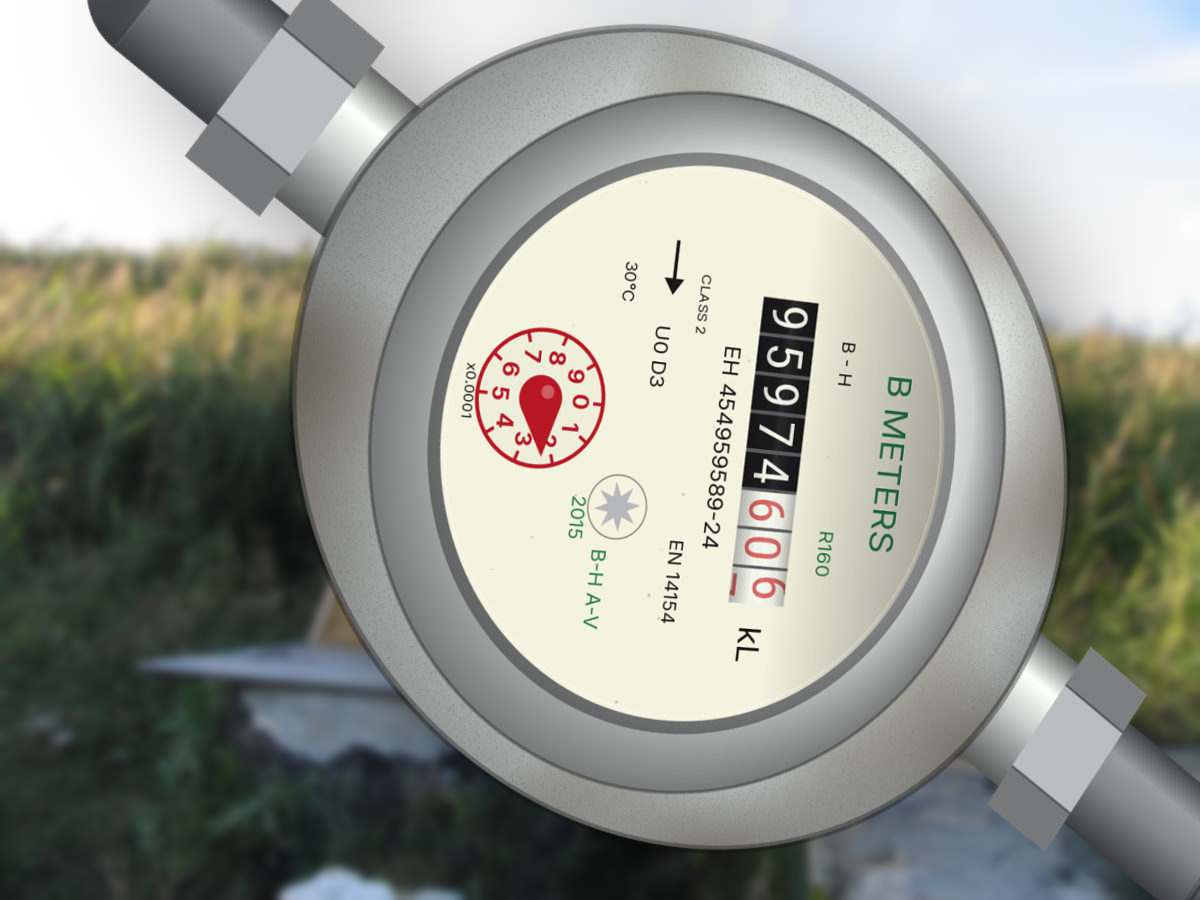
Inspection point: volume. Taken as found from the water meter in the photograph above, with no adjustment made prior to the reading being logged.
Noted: 95974.6062 kL
